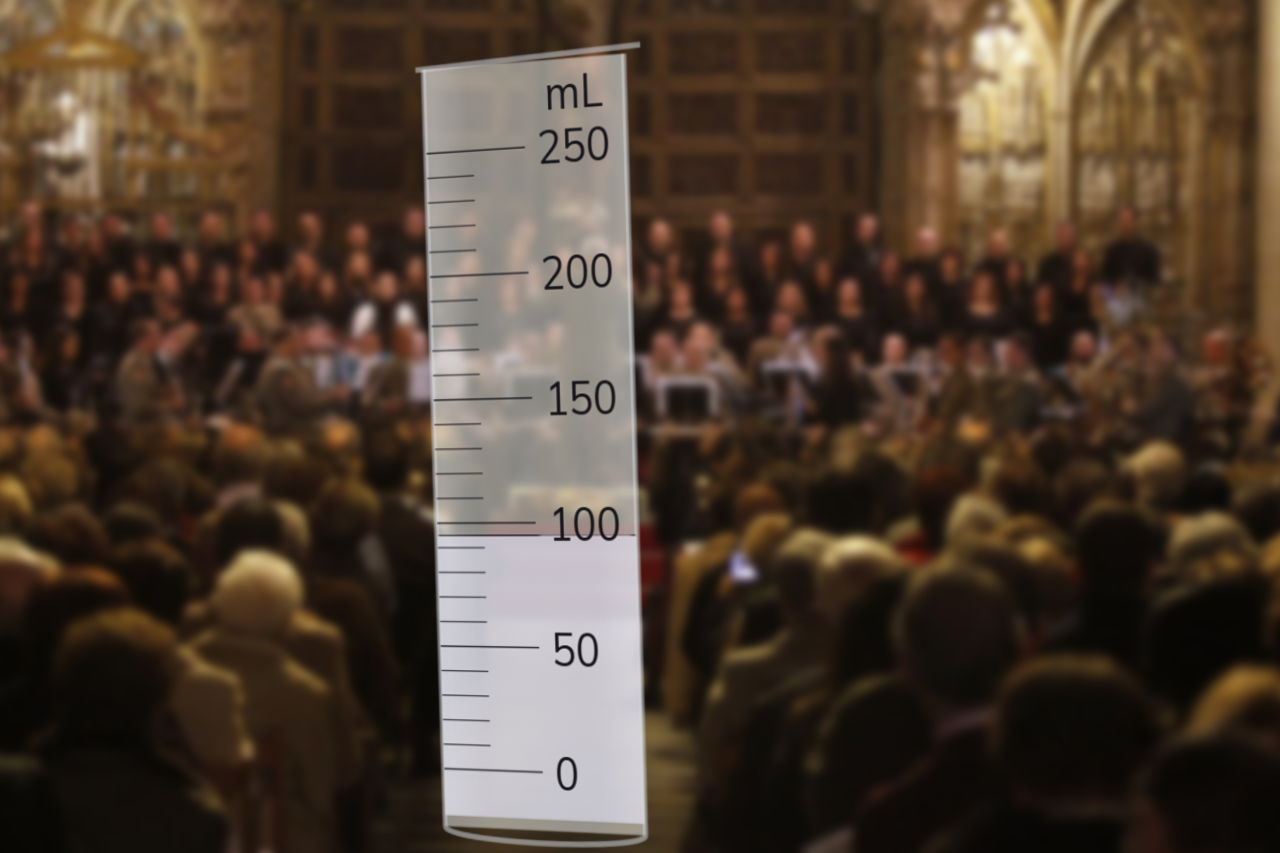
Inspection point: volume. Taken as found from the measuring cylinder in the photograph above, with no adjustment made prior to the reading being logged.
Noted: 95 mL
